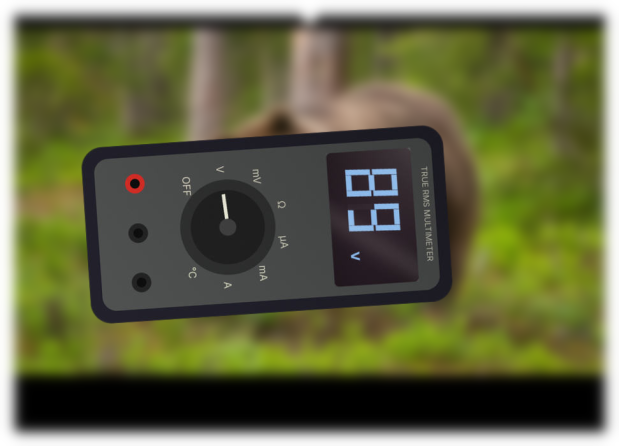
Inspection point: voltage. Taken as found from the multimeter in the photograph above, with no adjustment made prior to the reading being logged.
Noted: 89 V
